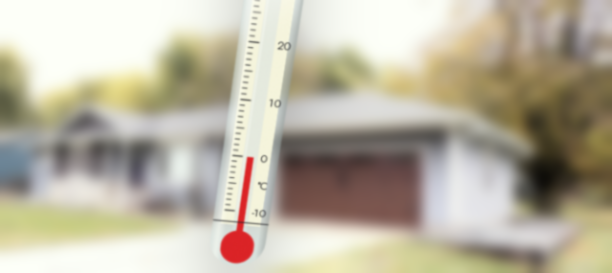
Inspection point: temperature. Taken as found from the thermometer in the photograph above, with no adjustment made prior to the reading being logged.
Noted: 0 °C
